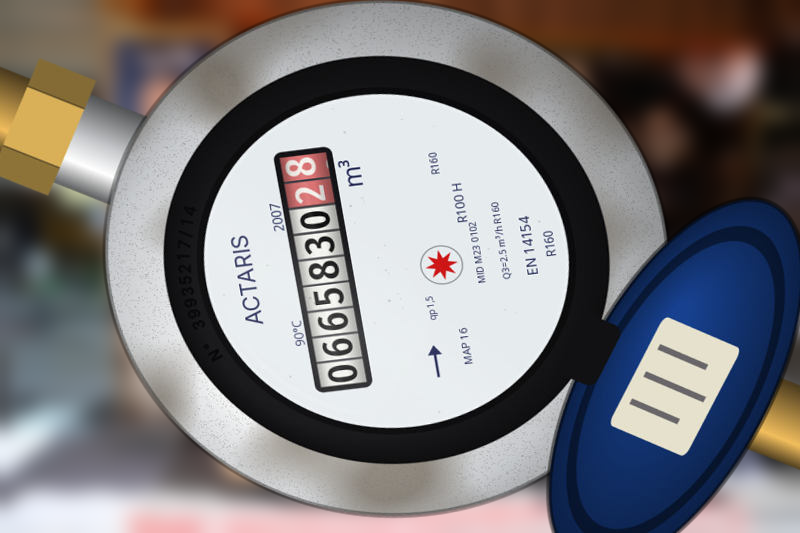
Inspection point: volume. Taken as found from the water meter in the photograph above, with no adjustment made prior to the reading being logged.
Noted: 665830.28 m³
